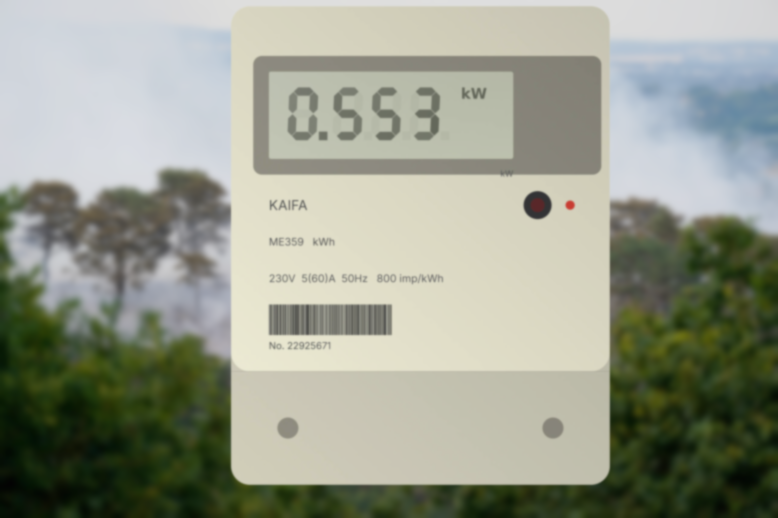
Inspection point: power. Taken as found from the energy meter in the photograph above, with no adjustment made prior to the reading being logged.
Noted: 0.553 kW
